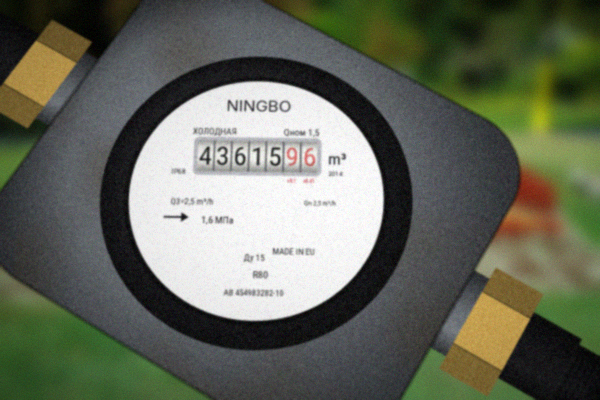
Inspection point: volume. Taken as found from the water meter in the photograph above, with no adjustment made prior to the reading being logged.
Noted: 43615.96 m³
